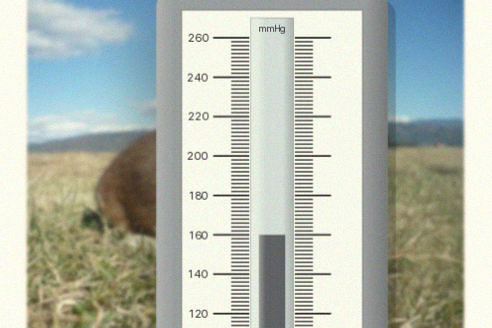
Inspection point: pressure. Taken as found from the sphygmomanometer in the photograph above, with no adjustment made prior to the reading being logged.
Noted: 160 mmHg
